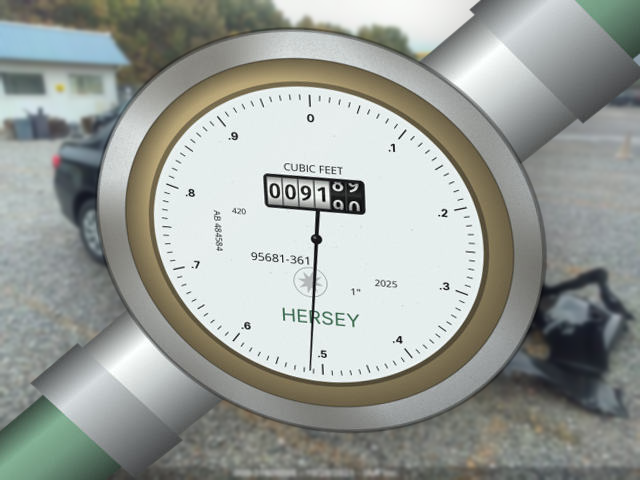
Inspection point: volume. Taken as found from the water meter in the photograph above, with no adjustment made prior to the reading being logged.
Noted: 9189.51 ft³
